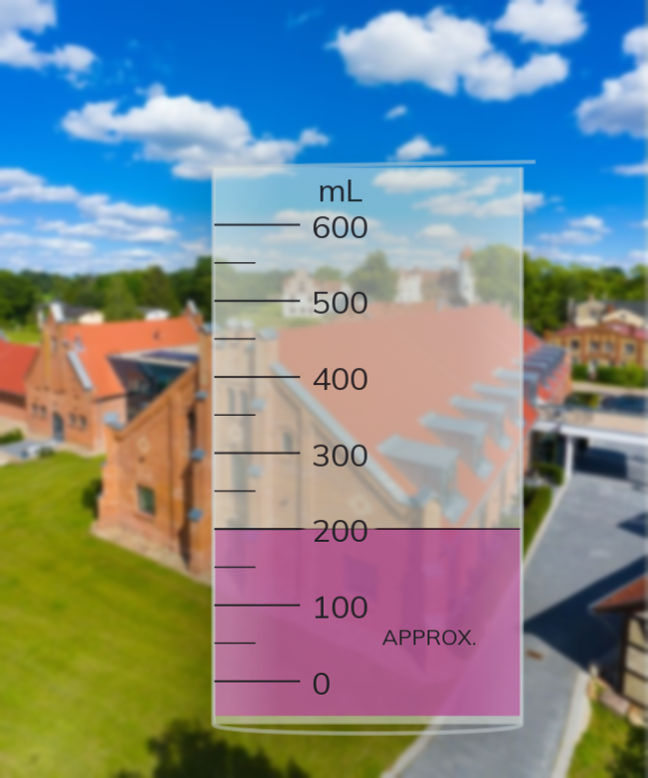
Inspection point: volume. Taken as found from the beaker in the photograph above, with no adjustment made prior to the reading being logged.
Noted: 200 mL
